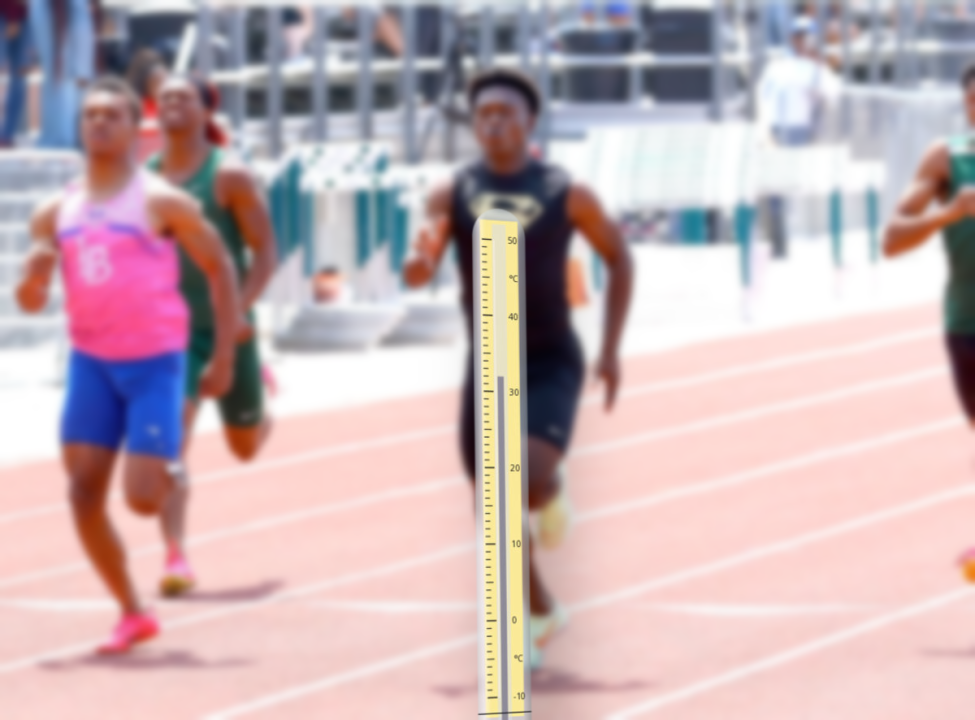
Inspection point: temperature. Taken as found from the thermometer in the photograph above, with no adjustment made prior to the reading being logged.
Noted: 32 °C
